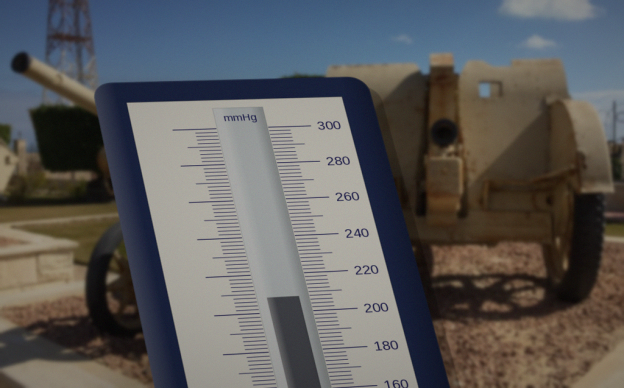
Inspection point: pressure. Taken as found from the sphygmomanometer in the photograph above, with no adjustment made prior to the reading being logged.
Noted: 208 mmHg
